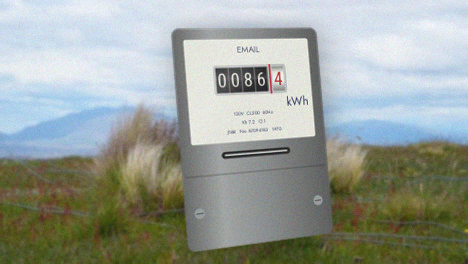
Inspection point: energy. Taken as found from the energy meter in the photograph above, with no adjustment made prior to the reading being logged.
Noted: 86.4 kWh
